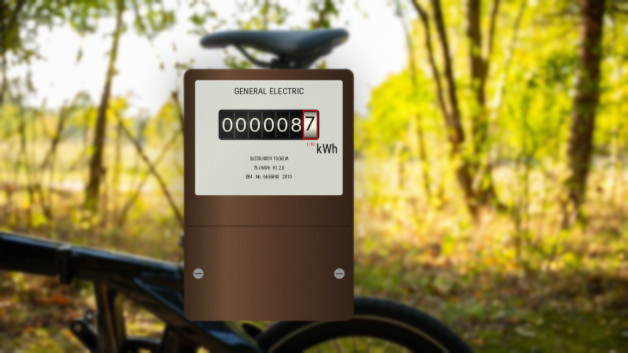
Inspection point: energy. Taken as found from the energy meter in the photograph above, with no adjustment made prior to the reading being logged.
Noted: 8.7 kWh
